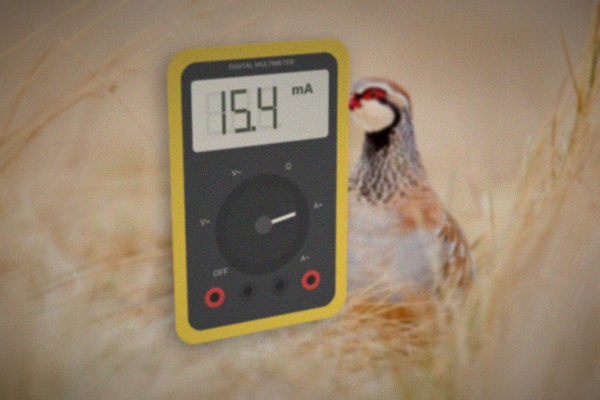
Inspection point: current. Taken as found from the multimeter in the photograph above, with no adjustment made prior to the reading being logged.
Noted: 15.4 mA
